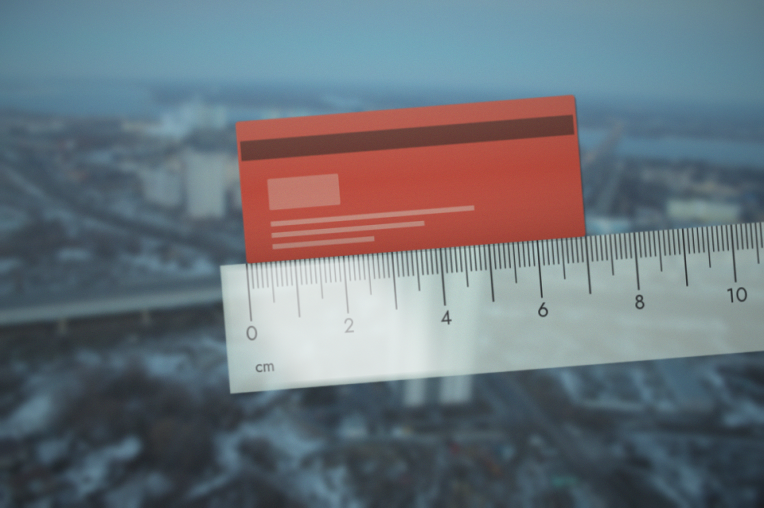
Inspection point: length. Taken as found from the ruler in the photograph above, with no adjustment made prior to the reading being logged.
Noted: 7 cm
